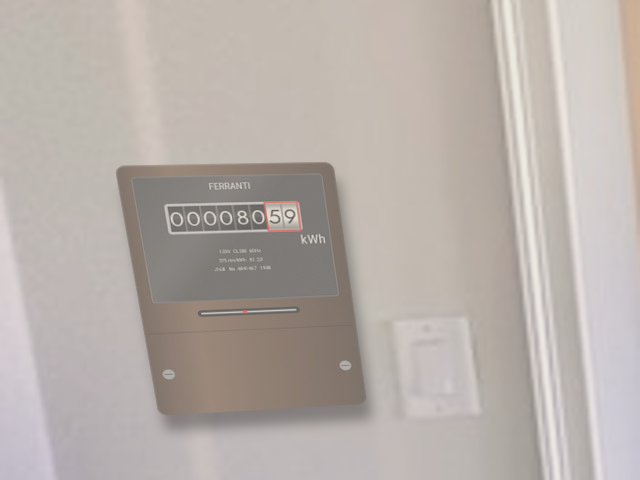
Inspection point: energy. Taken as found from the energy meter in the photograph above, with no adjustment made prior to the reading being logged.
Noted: 80.59 kWh
